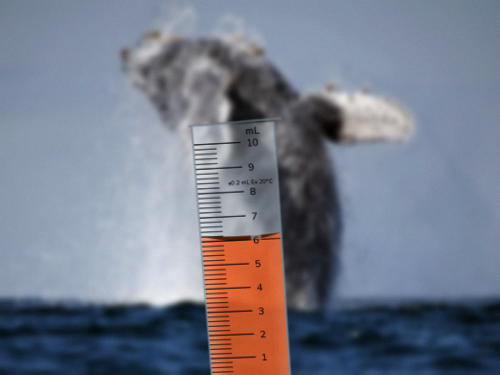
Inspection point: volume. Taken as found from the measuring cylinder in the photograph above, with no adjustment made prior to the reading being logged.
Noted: 6 mL
